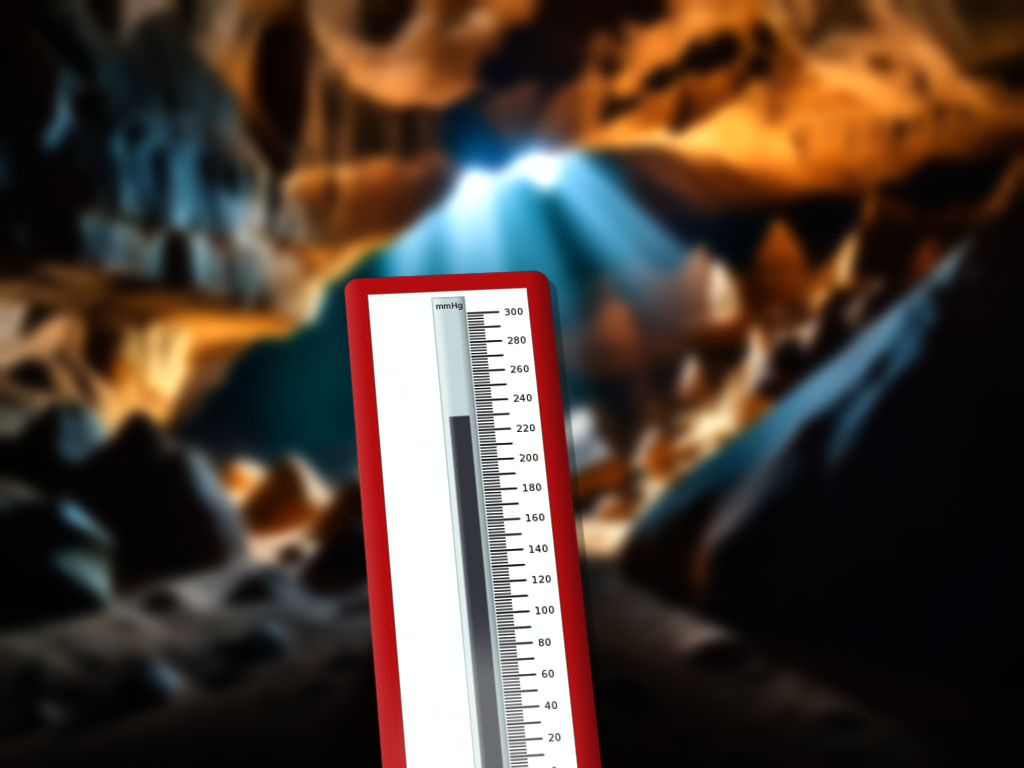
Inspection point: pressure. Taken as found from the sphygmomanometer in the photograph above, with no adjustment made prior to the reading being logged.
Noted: 230 mmHg
